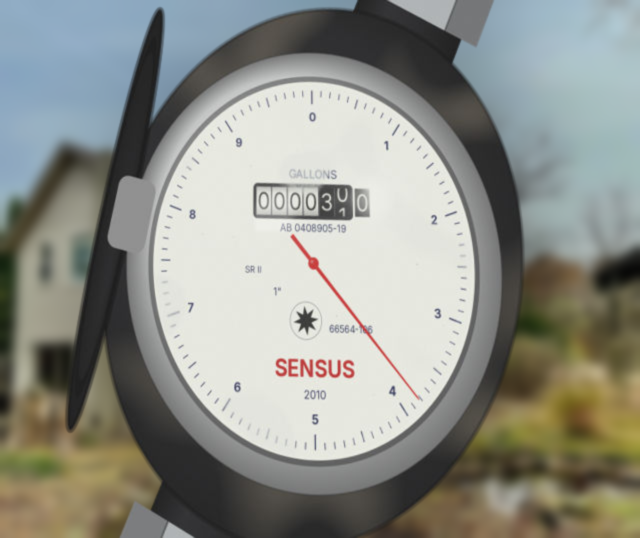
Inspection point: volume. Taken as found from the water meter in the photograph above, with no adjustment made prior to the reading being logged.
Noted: 303.8 gal
